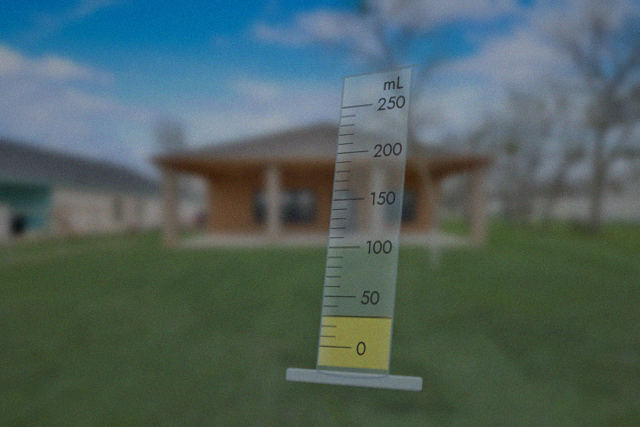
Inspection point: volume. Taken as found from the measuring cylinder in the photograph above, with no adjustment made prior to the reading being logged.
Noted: 30 mL
